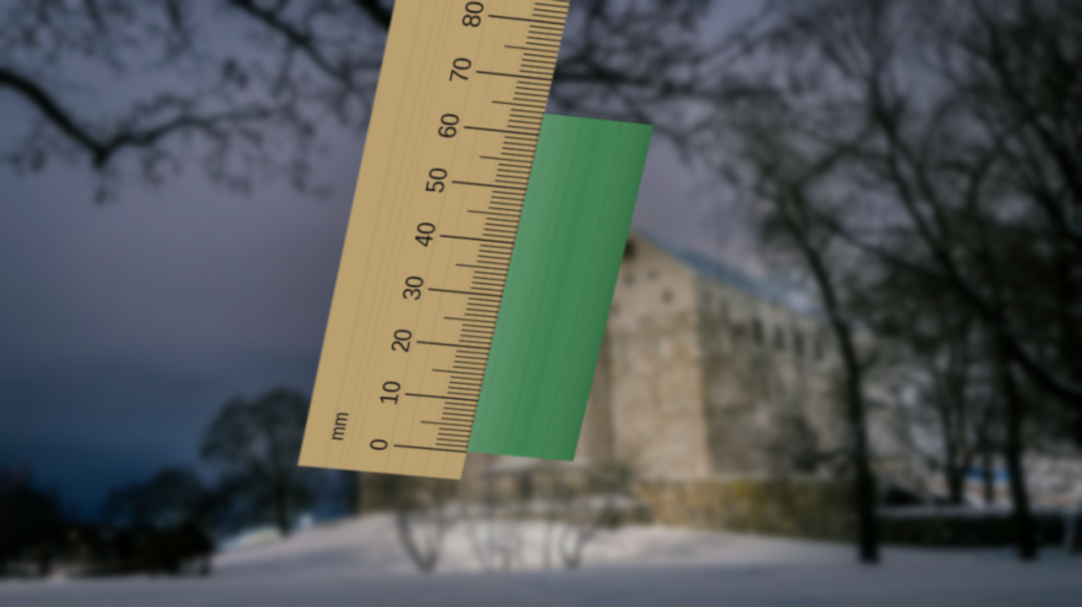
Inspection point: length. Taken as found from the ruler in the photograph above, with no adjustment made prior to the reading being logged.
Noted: 64 mm
